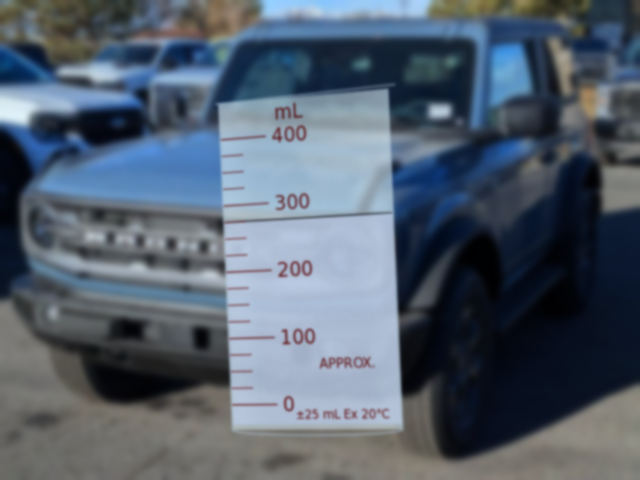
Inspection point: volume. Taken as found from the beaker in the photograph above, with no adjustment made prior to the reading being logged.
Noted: 275 mL
